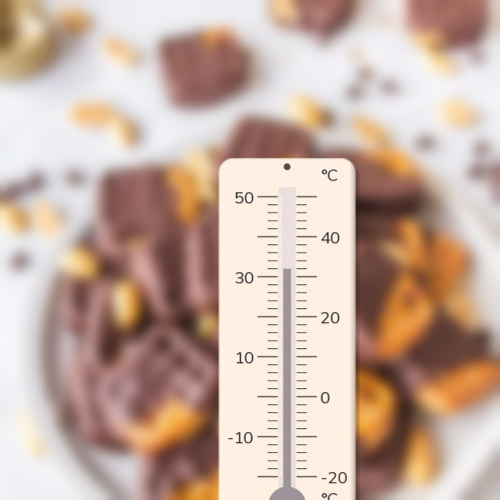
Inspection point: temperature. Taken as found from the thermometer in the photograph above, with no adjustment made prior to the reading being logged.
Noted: 32 °C
